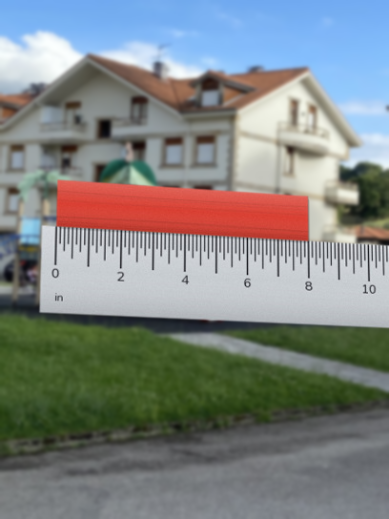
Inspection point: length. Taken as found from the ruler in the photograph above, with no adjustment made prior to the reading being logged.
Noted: 8 in
